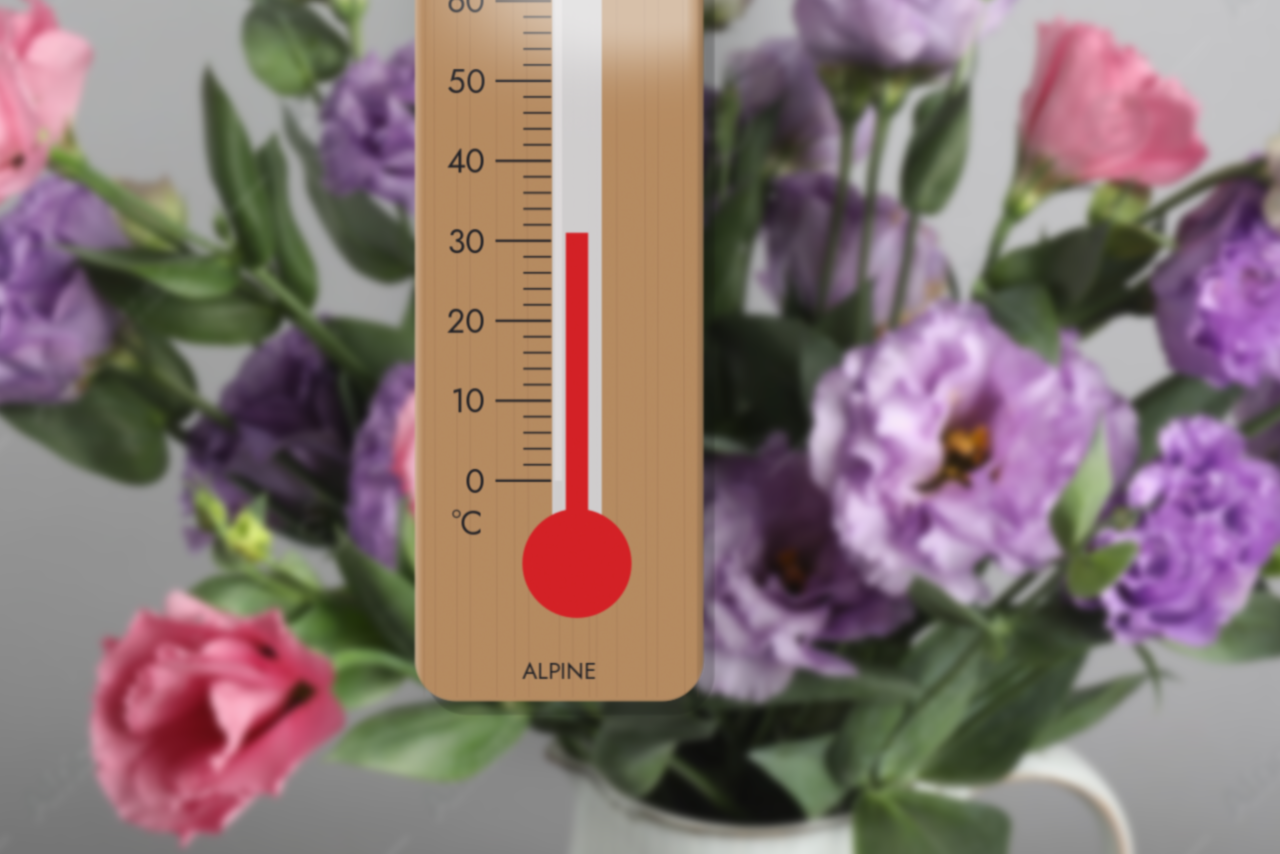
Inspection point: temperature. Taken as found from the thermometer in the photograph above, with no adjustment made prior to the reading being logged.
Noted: 31 °C
